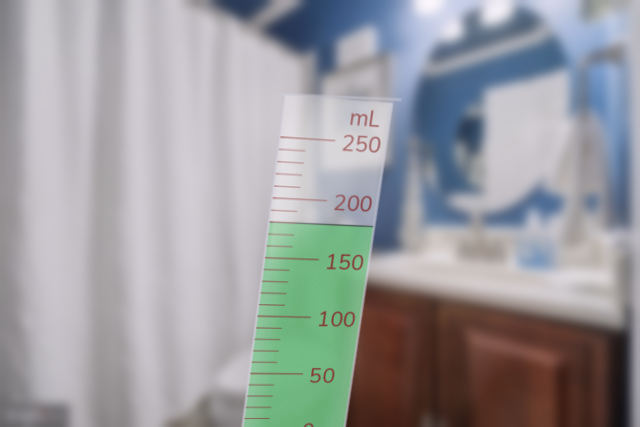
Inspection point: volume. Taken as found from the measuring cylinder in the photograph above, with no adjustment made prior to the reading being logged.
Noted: 180 mL
